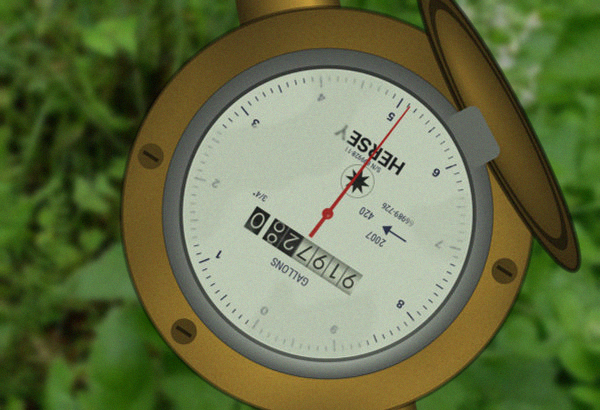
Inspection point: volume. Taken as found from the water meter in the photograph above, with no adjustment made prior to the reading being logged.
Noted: 9197285.1 gal
